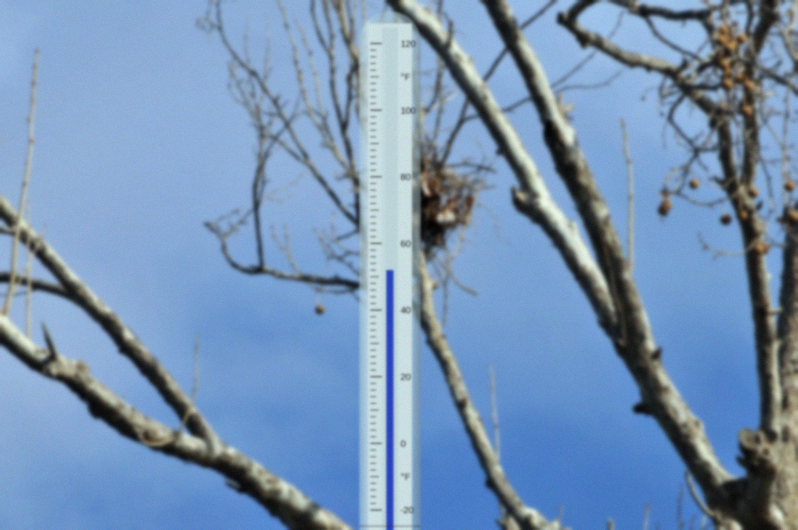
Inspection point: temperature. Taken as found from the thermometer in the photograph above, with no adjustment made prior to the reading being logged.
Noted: 52 °F
